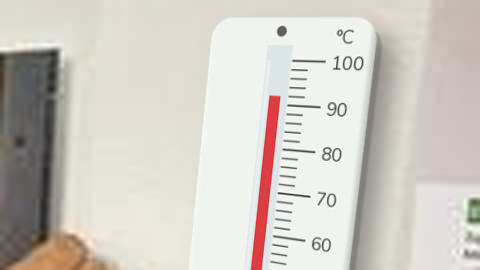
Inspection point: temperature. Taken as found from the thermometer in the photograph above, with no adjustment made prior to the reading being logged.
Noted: 92 °C
